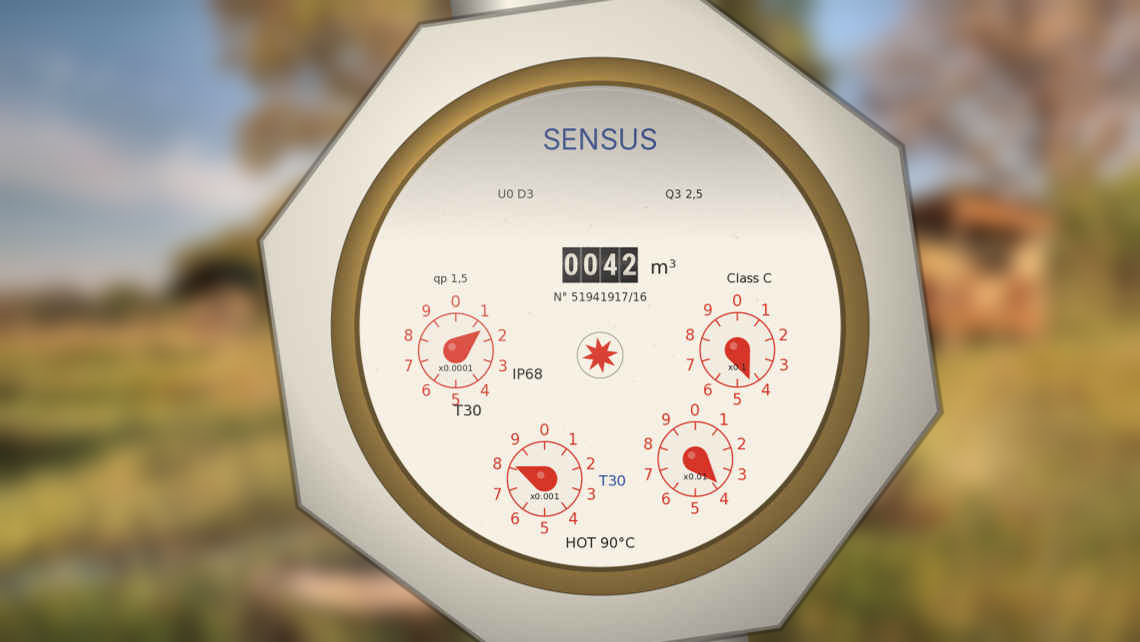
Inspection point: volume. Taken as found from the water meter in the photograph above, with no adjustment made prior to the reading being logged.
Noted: 42.4381 m³
